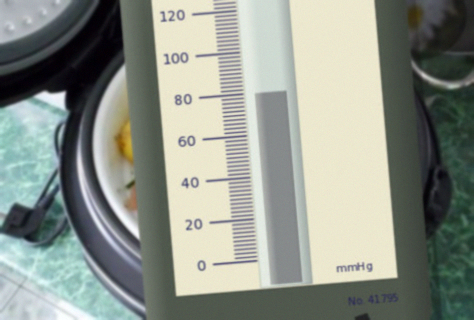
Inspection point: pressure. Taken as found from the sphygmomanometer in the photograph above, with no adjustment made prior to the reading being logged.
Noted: 80 mmHg
